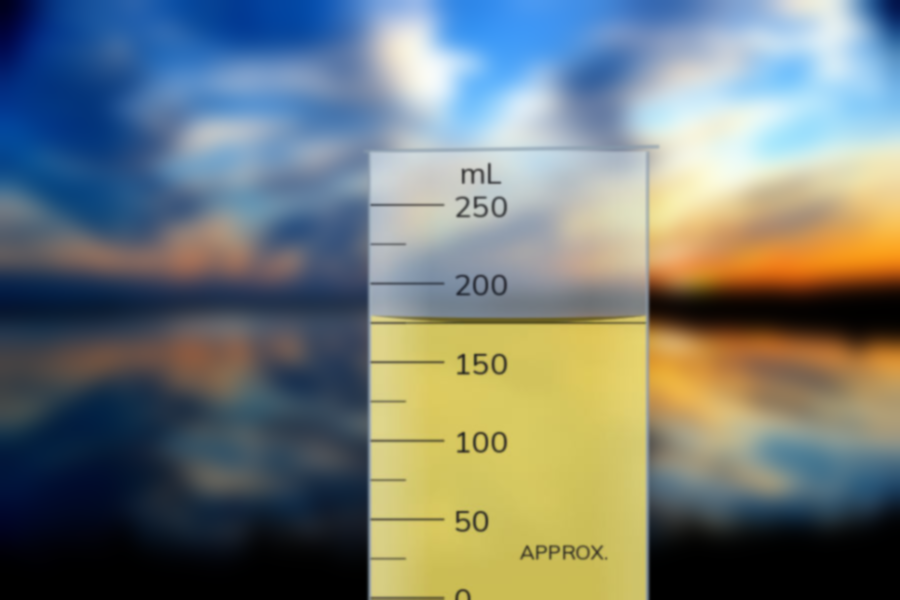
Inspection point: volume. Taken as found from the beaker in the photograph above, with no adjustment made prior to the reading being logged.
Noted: 175 mL
